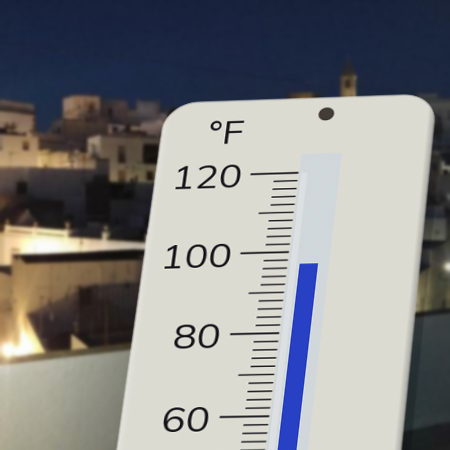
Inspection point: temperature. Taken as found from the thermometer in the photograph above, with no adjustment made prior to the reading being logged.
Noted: 97 °F
